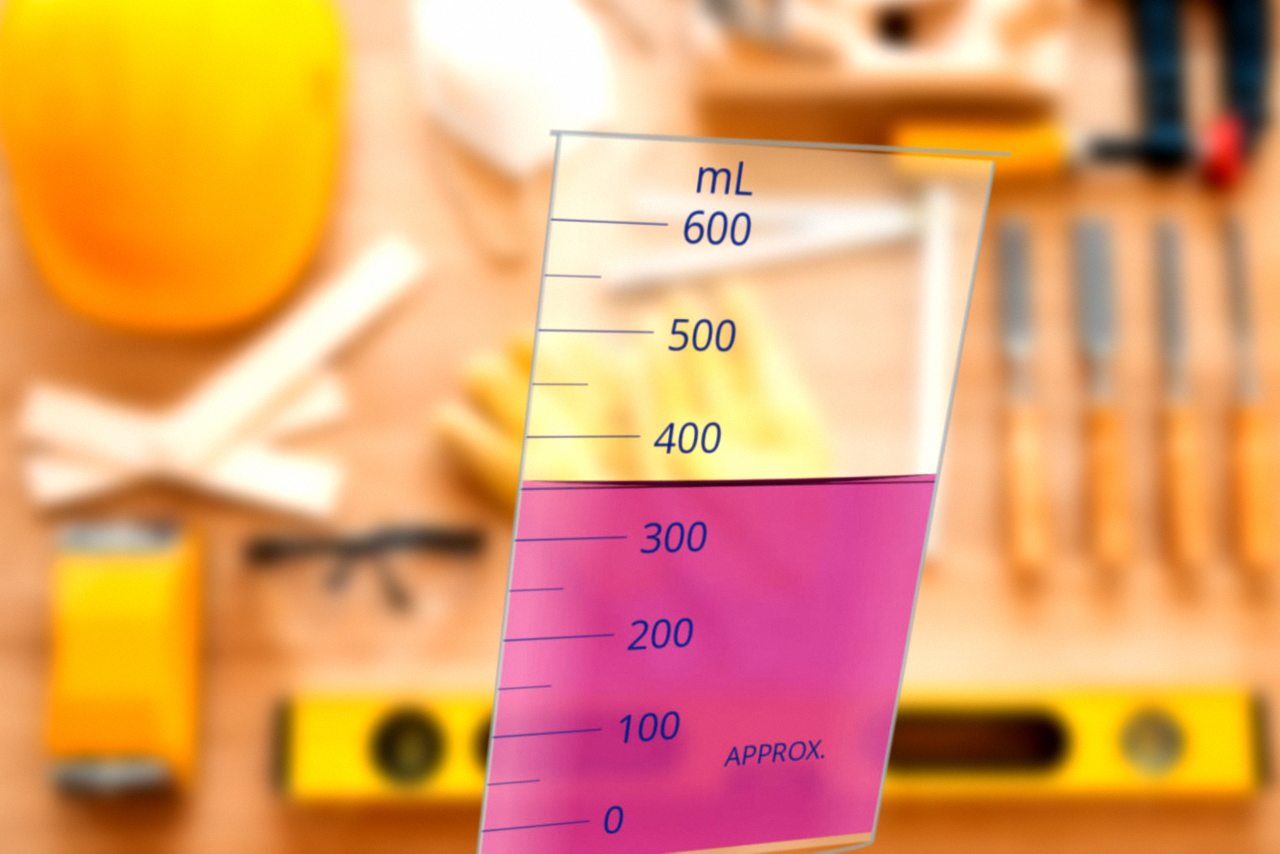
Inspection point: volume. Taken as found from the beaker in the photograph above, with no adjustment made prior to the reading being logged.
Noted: 350 mL
